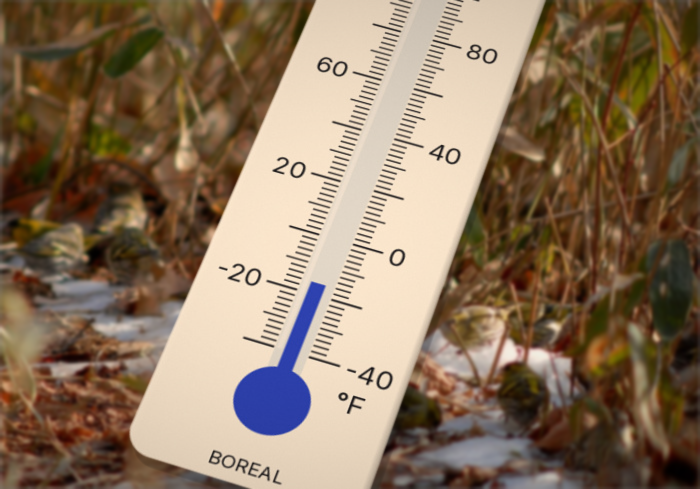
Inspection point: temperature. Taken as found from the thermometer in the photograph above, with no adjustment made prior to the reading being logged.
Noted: -16 °F
